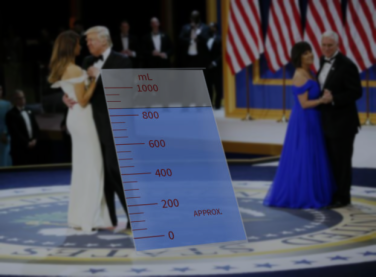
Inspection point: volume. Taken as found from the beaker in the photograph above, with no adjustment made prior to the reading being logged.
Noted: 850 mL
